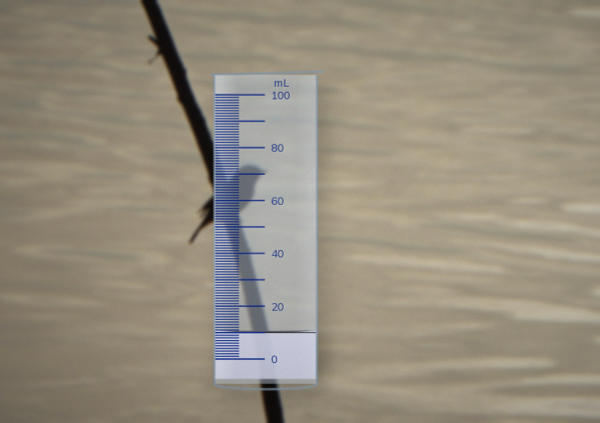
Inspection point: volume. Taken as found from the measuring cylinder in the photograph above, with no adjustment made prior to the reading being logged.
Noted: 10 mL
